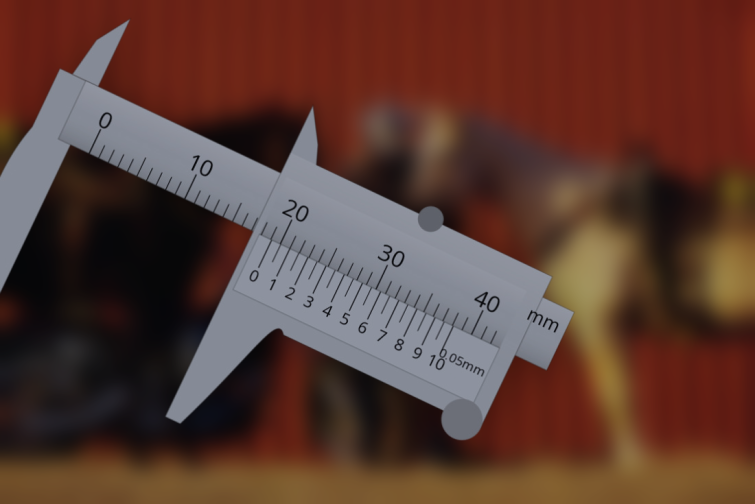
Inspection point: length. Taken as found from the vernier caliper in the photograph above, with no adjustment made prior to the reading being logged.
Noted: 19.1 mm
